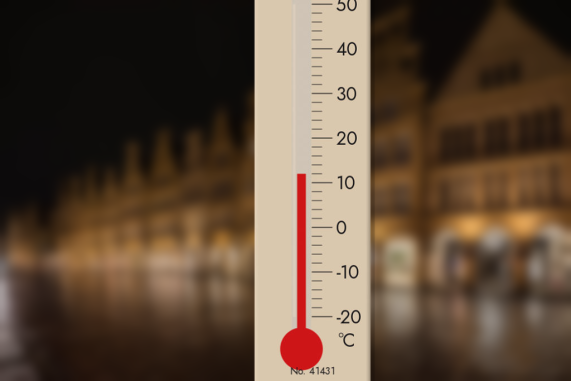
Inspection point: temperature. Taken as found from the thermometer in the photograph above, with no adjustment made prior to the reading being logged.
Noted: 12 °C
